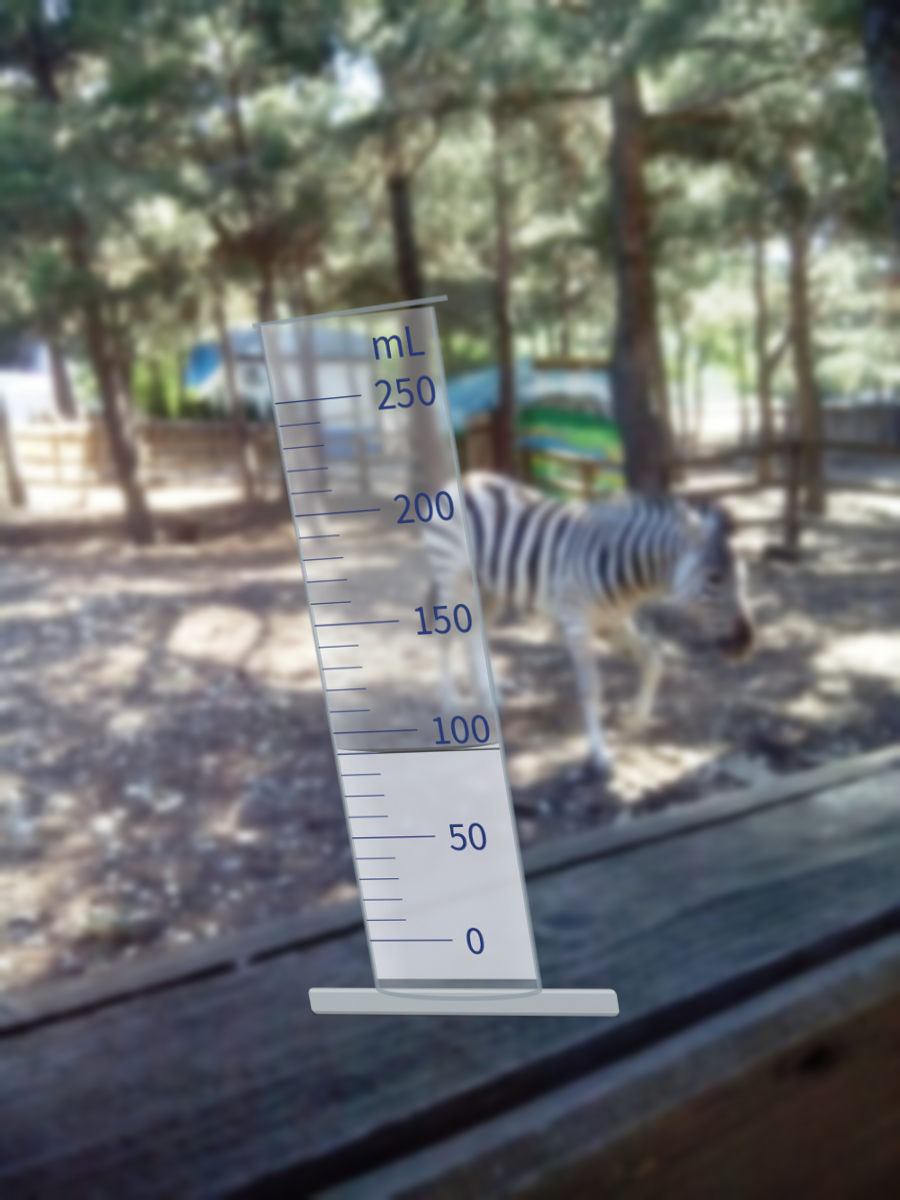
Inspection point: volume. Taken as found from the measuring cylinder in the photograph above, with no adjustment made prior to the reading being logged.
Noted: 90 mL
